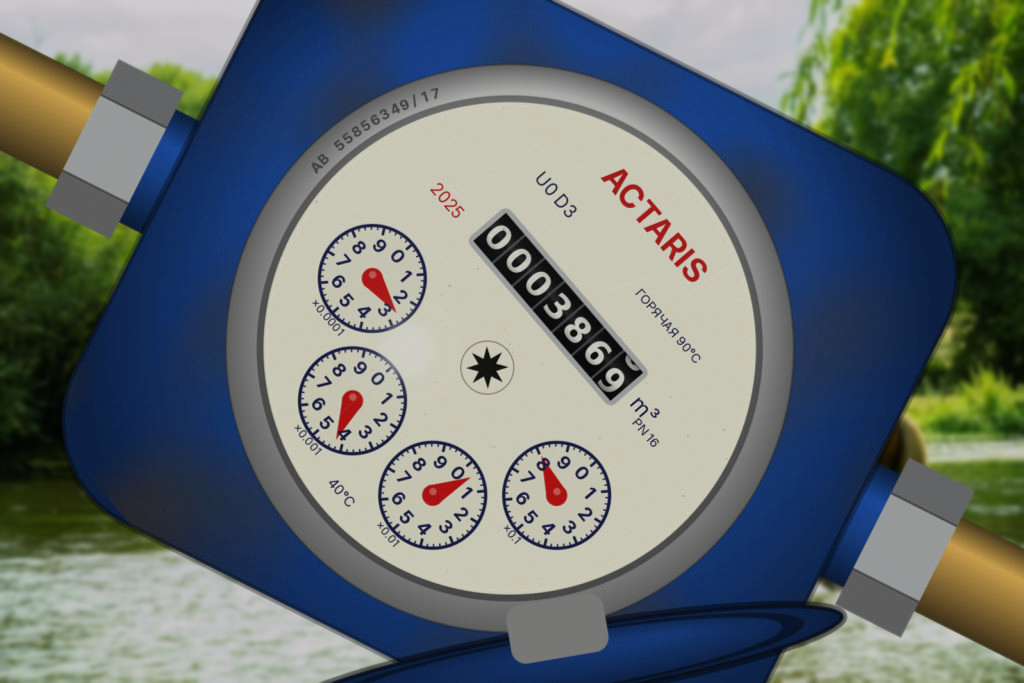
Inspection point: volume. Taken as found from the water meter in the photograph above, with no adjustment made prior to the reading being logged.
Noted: 3868.8042 m³
